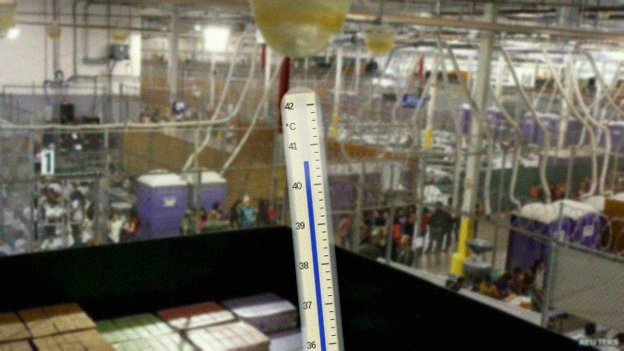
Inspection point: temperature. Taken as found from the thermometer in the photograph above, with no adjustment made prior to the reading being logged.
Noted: 40.6 °C
